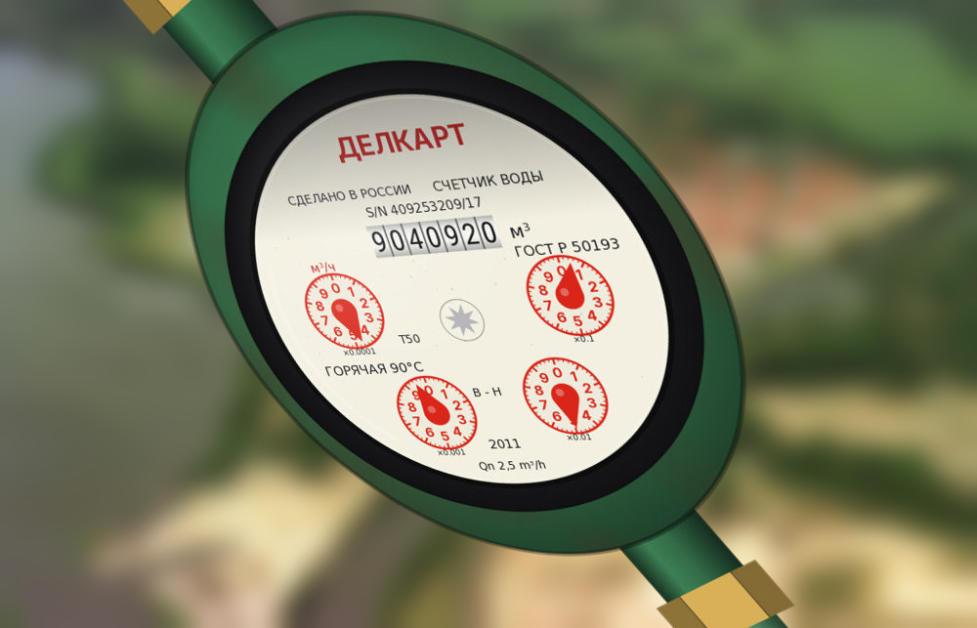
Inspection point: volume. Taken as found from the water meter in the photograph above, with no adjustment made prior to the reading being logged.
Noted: 9040920.0494 m³
